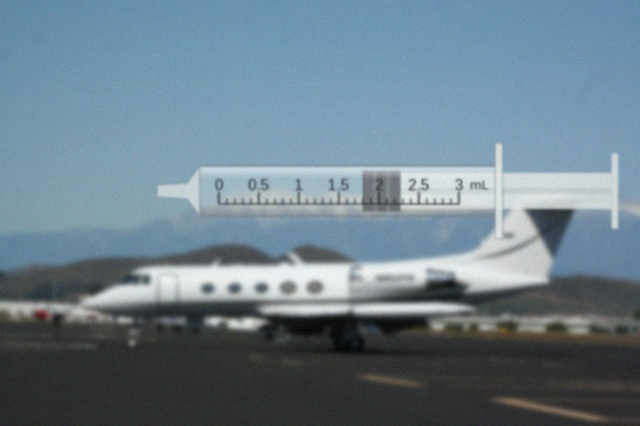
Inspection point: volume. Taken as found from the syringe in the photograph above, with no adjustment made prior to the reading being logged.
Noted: 1.8 mL
